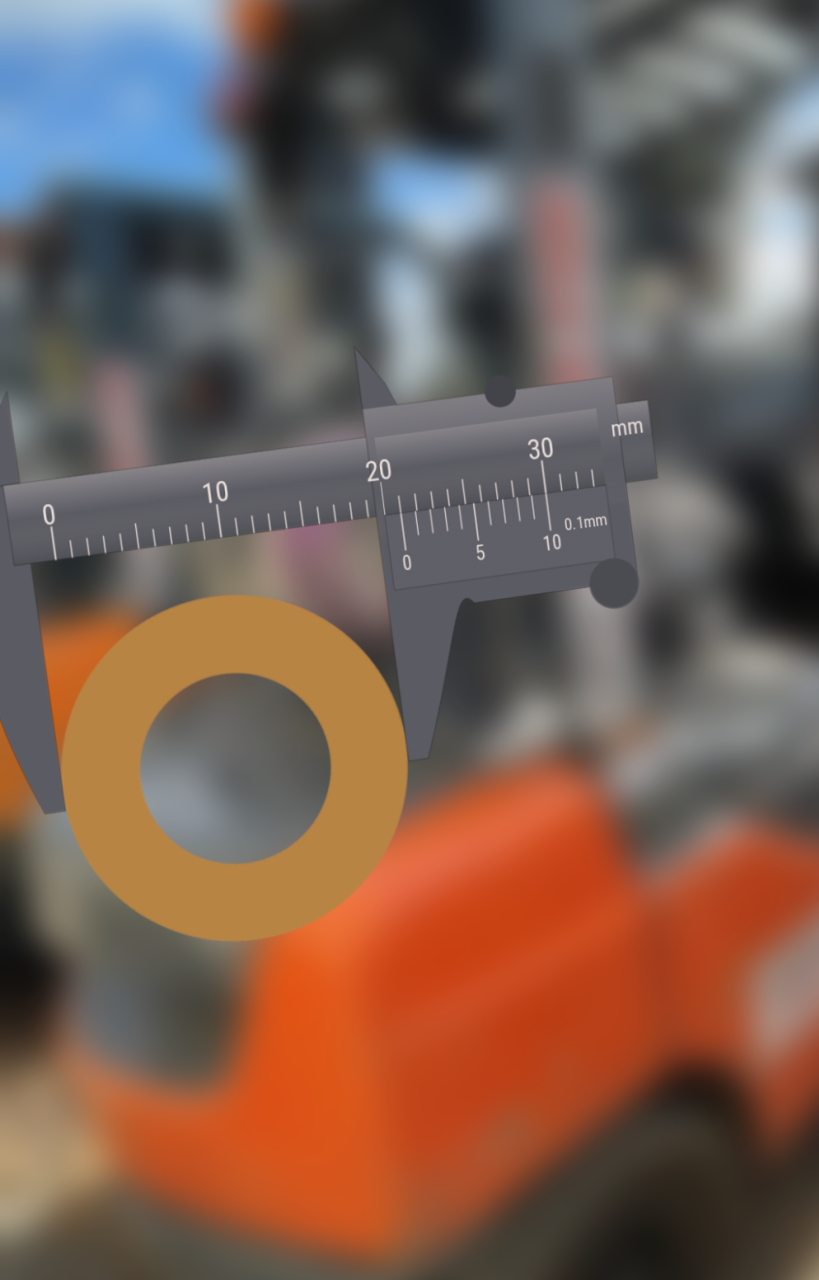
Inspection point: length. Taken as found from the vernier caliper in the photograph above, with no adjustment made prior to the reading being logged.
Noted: 21.0 mm
